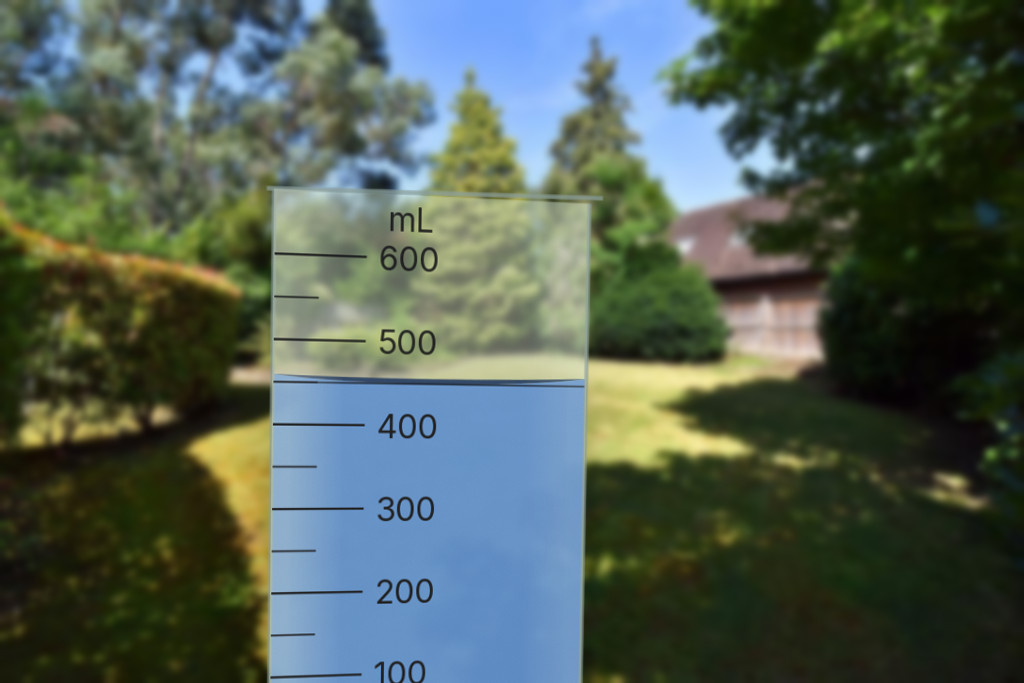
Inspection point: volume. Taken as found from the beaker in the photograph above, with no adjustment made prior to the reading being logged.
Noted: 450 mL
